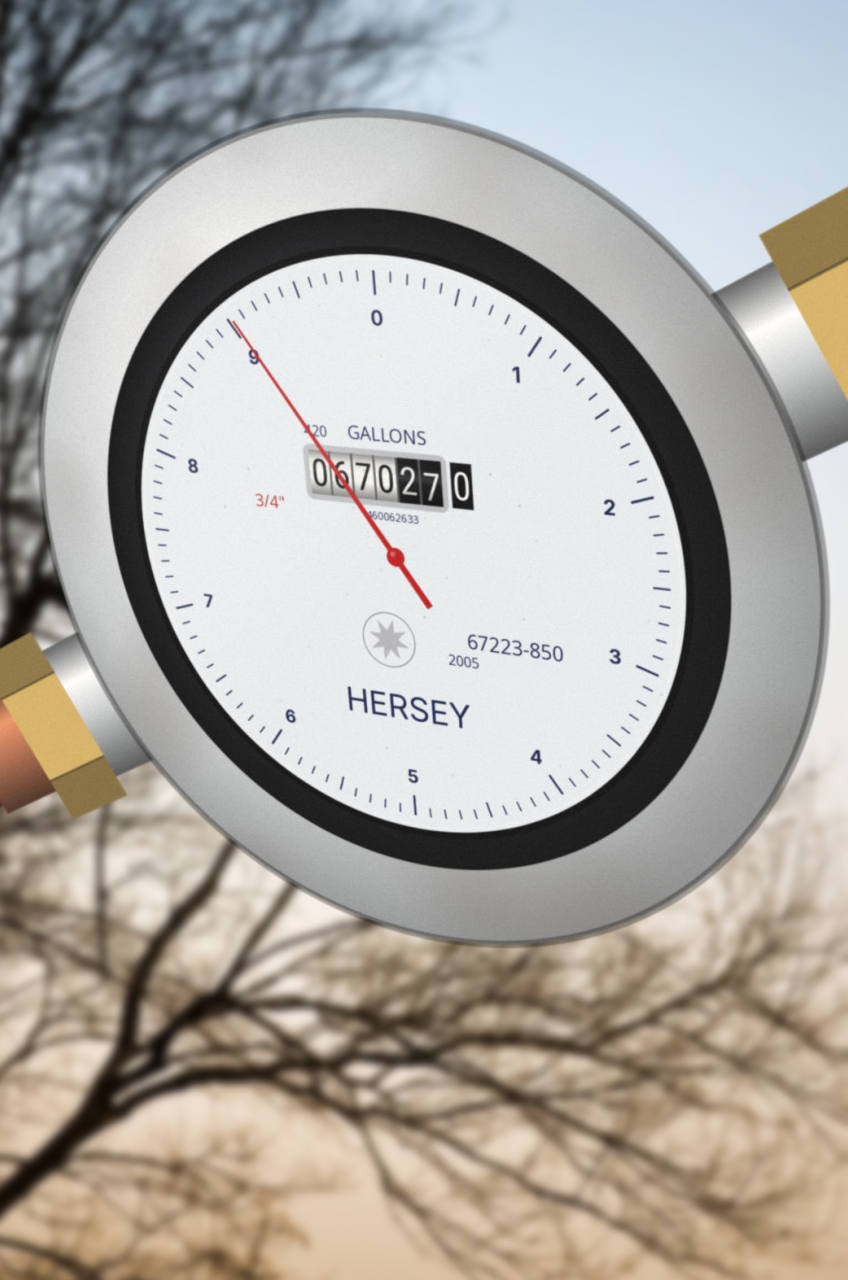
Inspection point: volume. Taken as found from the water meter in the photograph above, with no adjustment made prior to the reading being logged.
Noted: 670269.0 gal
